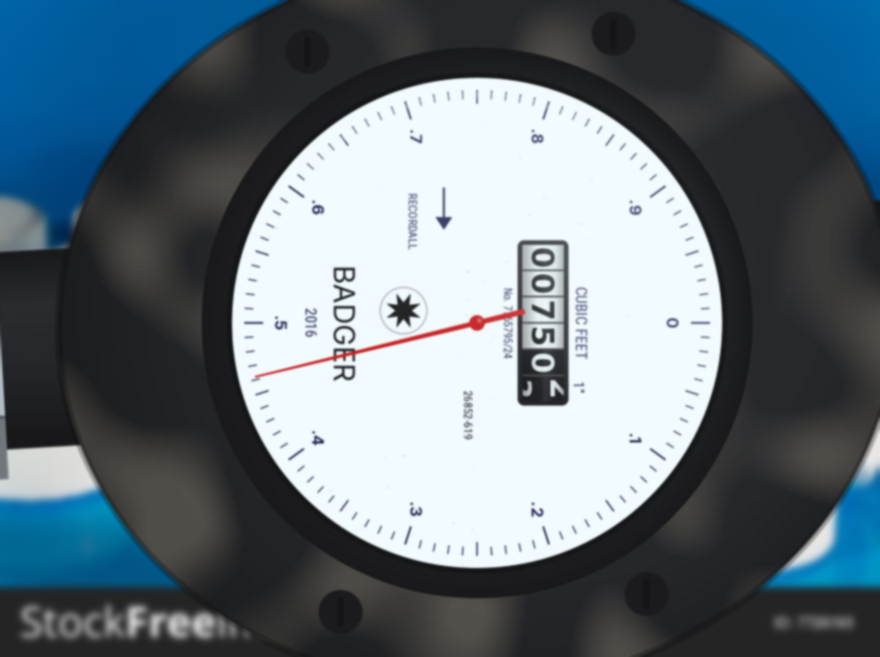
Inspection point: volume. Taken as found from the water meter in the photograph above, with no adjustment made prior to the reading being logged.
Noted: 7502.46 ft³
